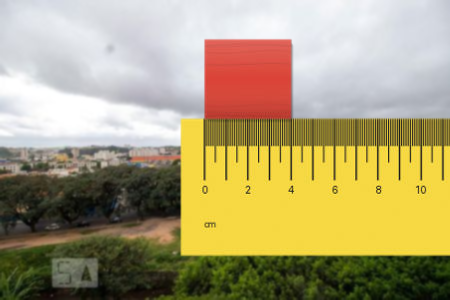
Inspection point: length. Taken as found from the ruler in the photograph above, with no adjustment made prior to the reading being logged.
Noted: 4 cm
